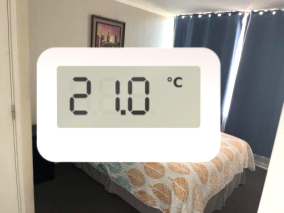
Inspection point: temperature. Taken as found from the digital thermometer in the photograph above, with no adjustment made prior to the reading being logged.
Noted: 21.0 °C
